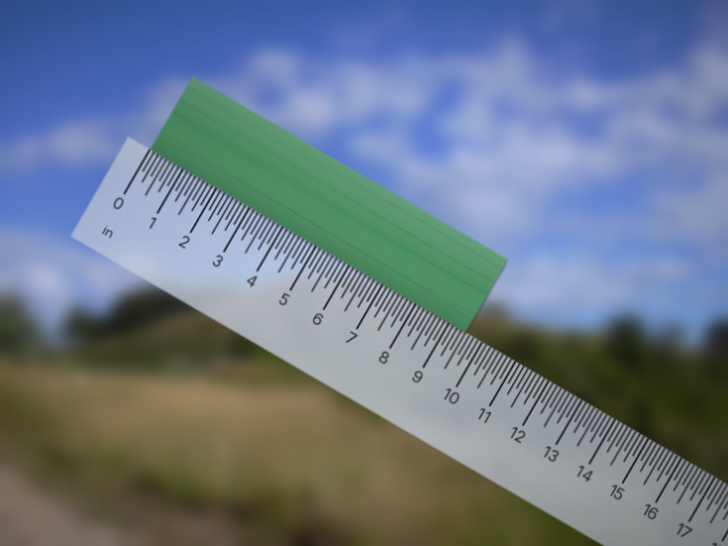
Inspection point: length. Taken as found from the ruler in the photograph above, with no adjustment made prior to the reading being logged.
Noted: 9.5 in
